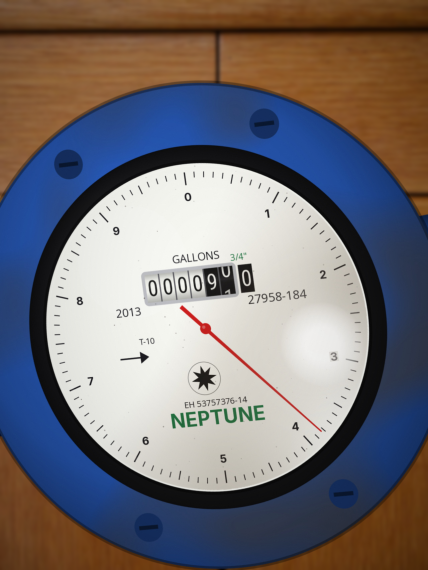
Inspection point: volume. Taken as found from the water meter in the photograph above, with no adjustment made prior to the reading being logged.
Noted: 903.8 gal
